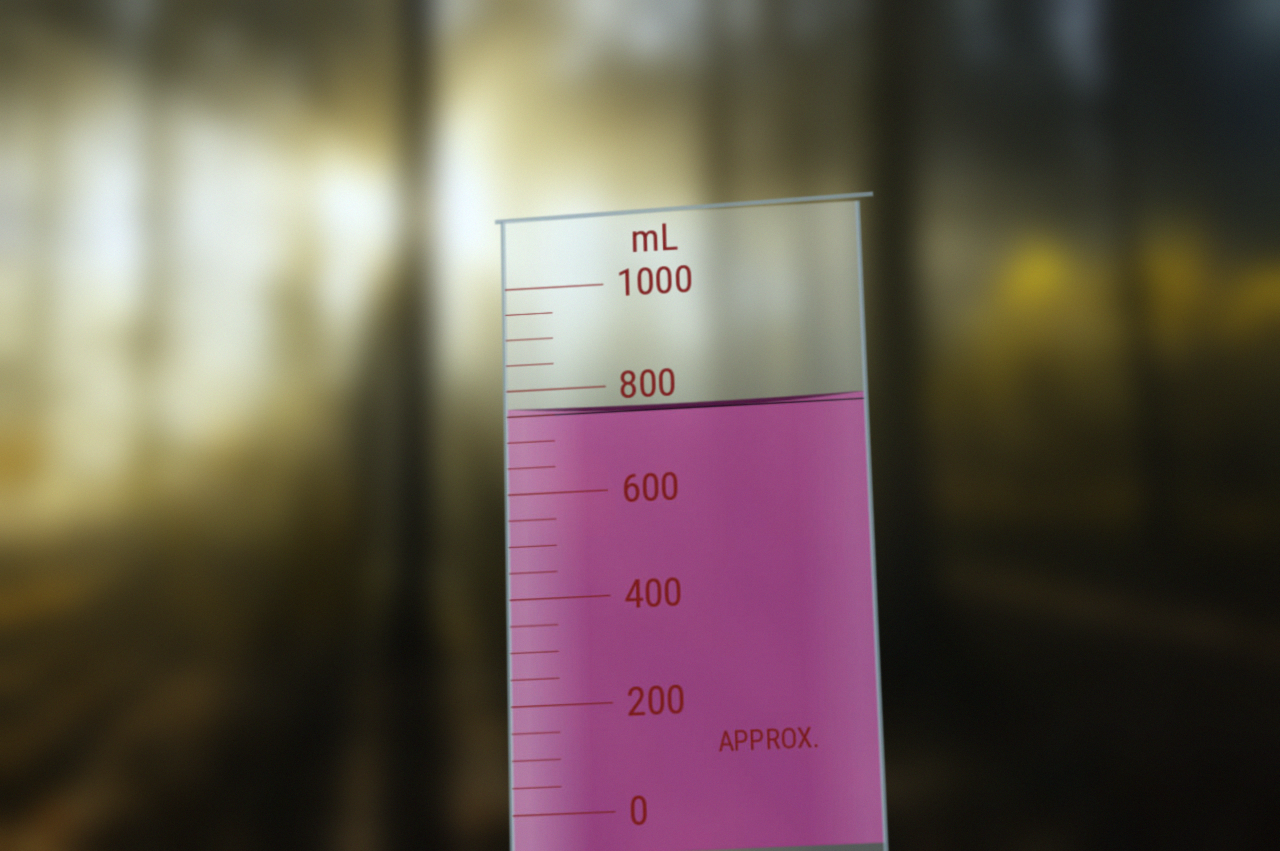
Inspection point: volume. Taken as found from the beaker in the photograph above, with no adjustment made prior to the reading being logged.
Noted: 750 mL
